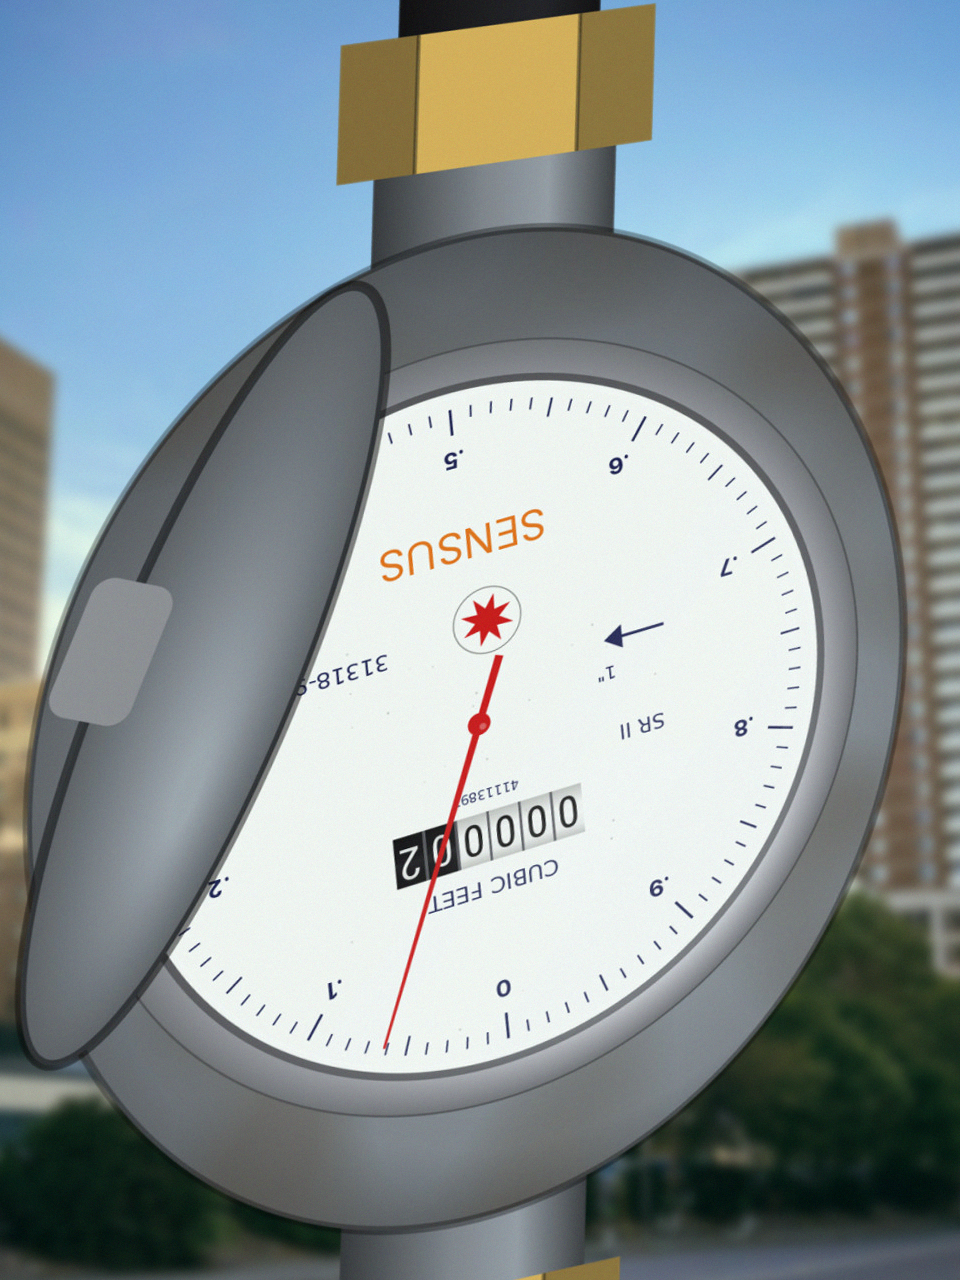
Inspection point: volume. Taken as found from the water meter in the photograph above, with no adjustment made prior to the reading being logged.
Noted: 2.06 ft³
